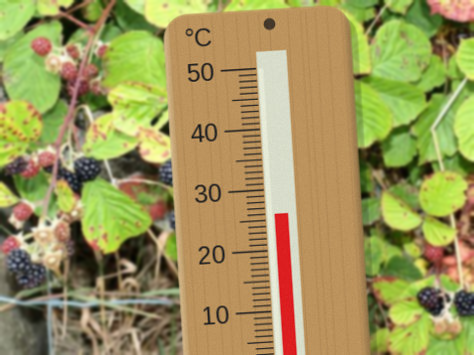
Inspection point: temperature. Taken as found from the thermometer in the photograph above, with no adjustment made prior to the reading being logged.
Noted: 26 °C
